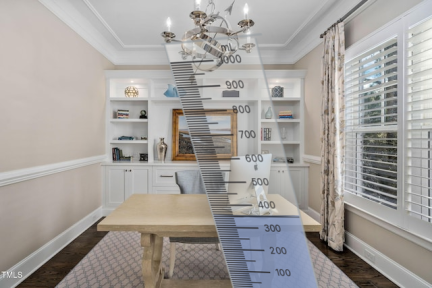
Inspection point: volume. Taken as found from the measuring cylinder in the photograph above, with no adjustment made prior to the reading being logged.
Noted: 350 mL
